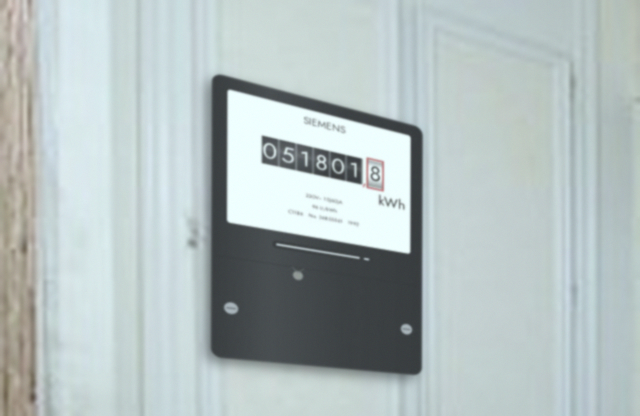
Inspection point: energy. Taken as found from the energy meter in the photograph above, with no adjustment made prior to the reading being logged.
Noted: 51801.8 kWh
